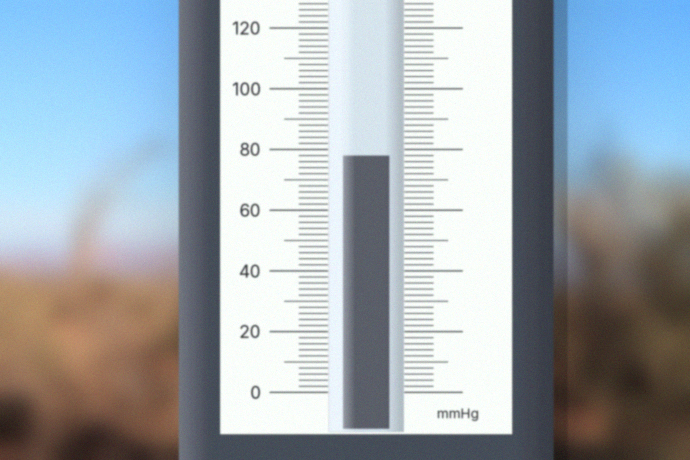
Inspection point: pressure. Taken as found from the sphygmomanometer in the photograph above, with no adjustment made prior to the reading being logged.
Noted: 78 mmHg
